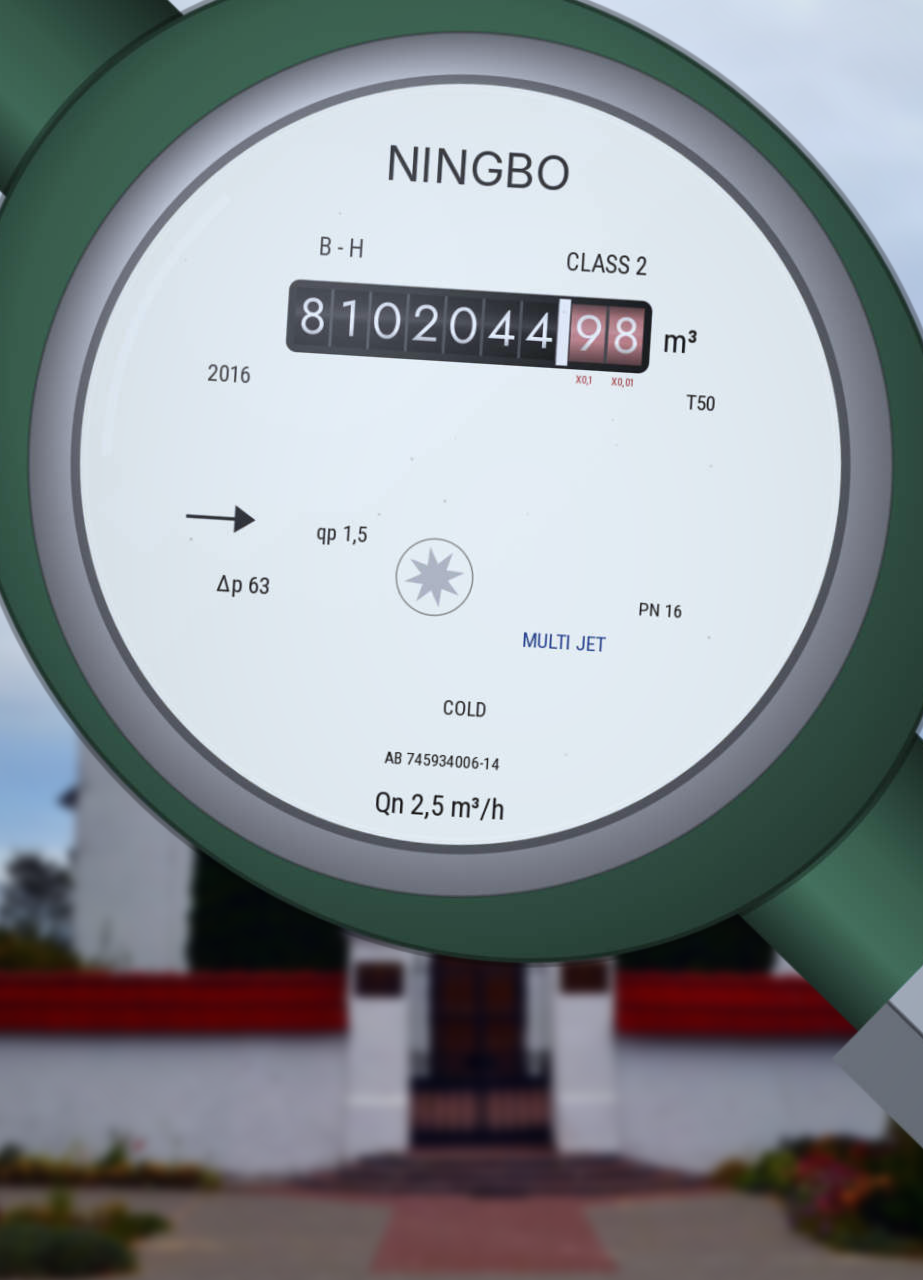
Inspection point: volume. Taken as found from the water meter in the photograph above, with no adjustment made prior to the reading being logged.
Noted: 8102044.98 m³
